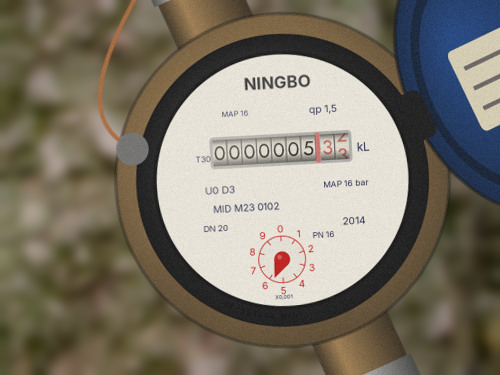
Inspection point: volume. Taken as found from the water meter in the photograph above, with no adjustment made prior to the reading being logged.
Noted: 5.325 kL
